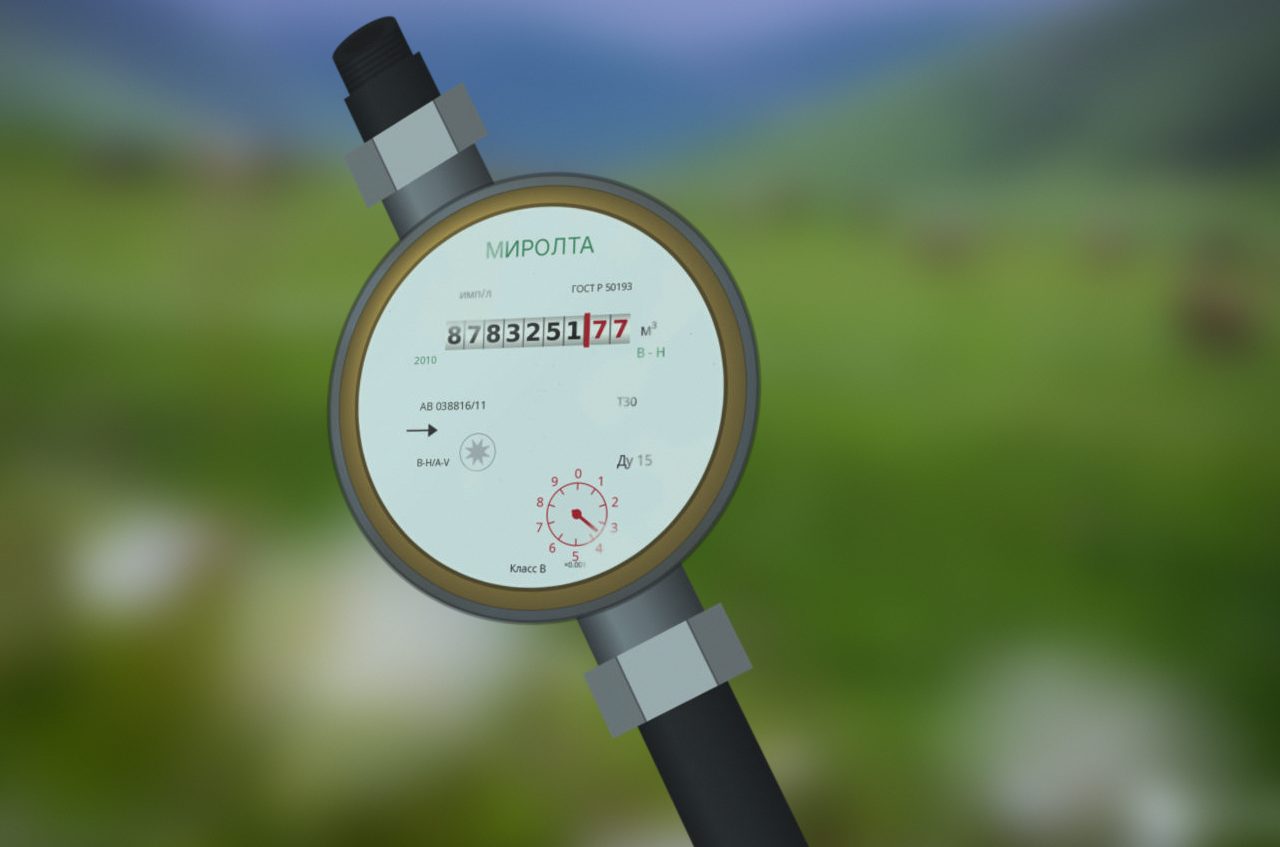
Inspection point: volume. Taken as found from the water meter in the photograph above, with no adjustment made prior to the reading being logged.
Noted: 8783251.773 m³
